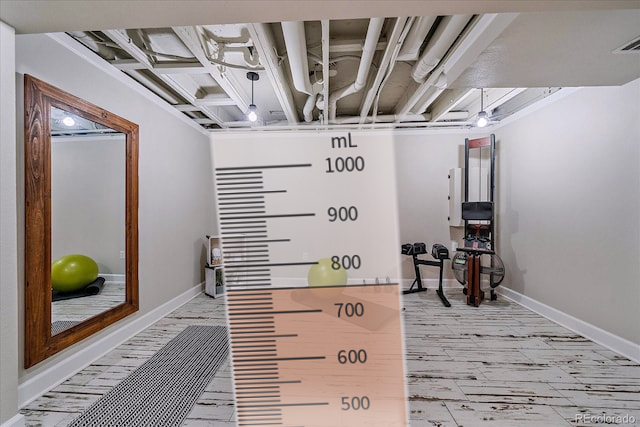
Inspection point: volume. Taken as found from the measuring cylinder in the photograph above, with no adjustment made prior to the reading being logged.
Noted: 750 mL
